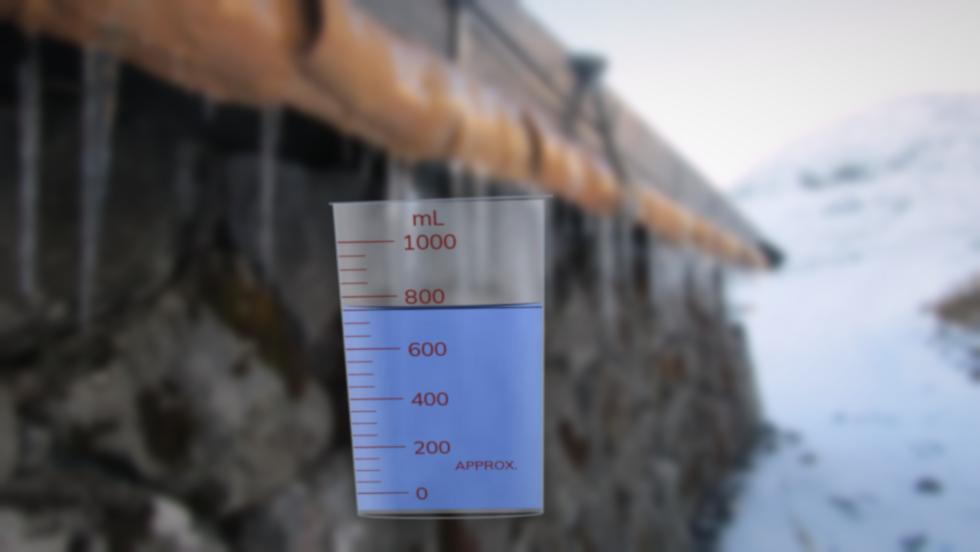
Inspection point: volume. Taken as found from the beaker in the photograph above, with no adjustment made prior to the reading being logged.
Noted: 750 mL
